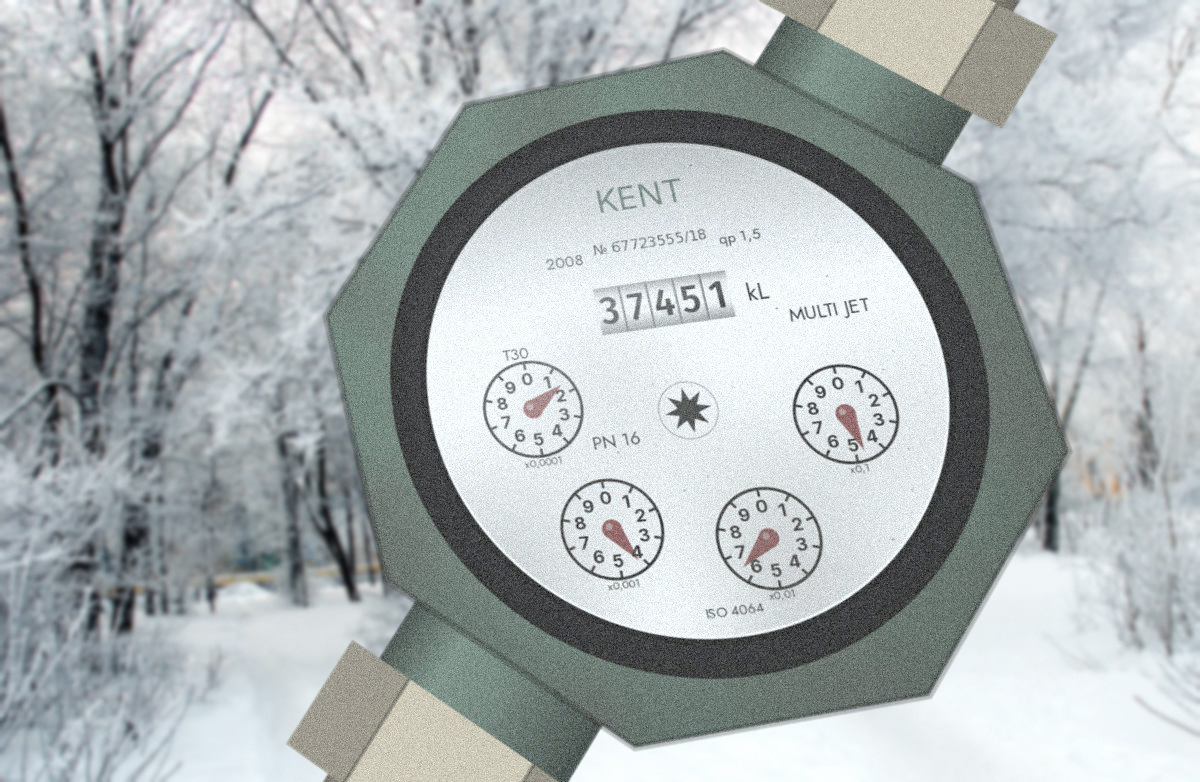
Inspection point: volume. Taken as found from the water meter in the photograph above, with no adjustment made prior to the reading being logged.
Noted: 37451.4641 kL
